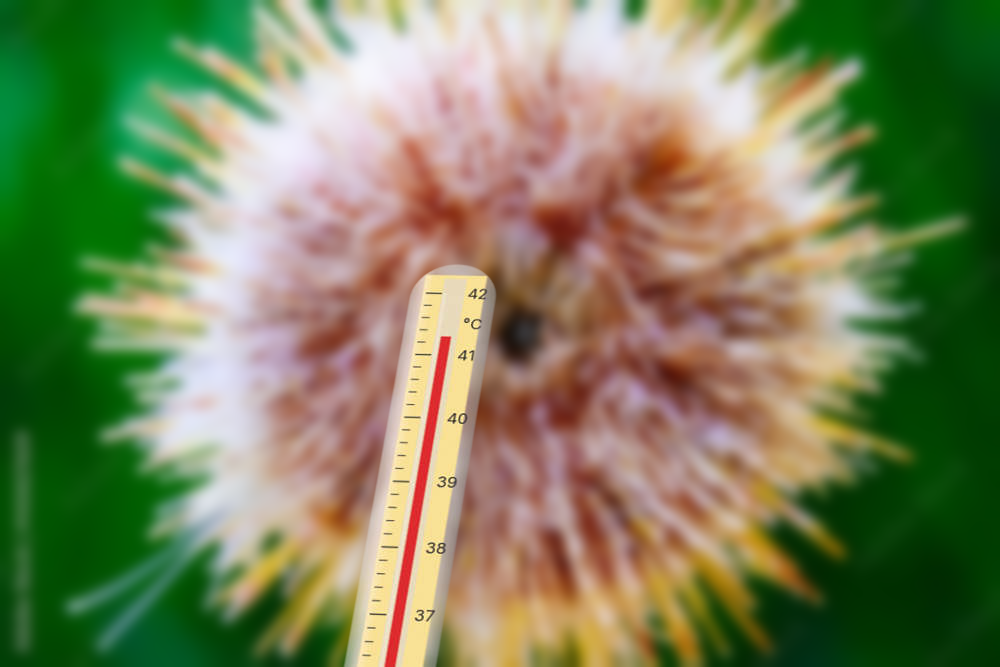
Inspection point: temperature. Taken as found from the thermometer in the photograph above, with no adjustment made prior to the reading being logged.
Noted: 41.3 °C
